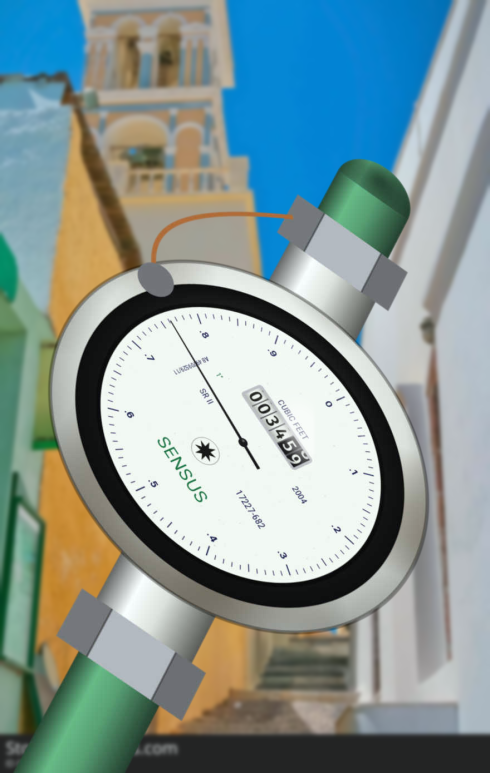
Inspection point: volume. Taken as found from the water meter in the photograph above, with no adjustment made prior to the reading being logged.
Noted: 3458.76 ft³
